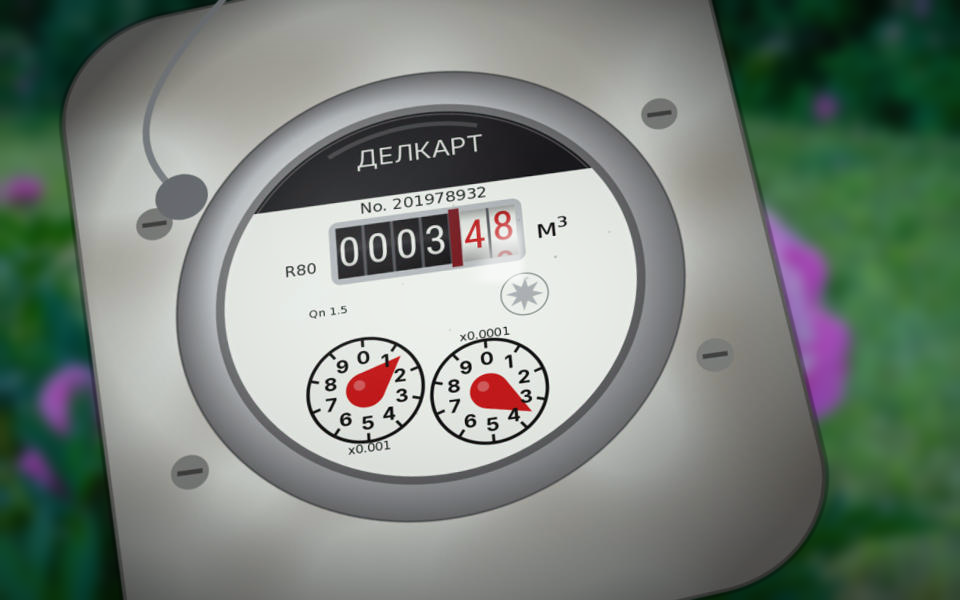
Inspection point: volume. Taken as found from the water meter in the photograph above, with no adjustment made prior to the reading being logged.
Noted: 3.4813 m³
